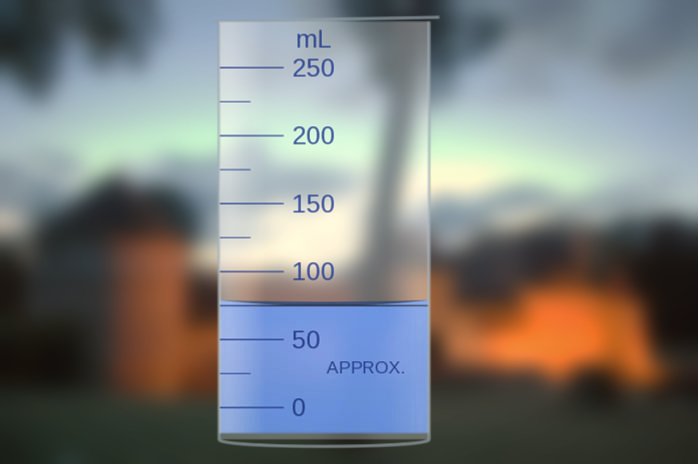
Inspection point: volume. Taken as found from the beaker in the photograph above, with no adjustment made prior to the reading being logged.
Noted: 75 mL
